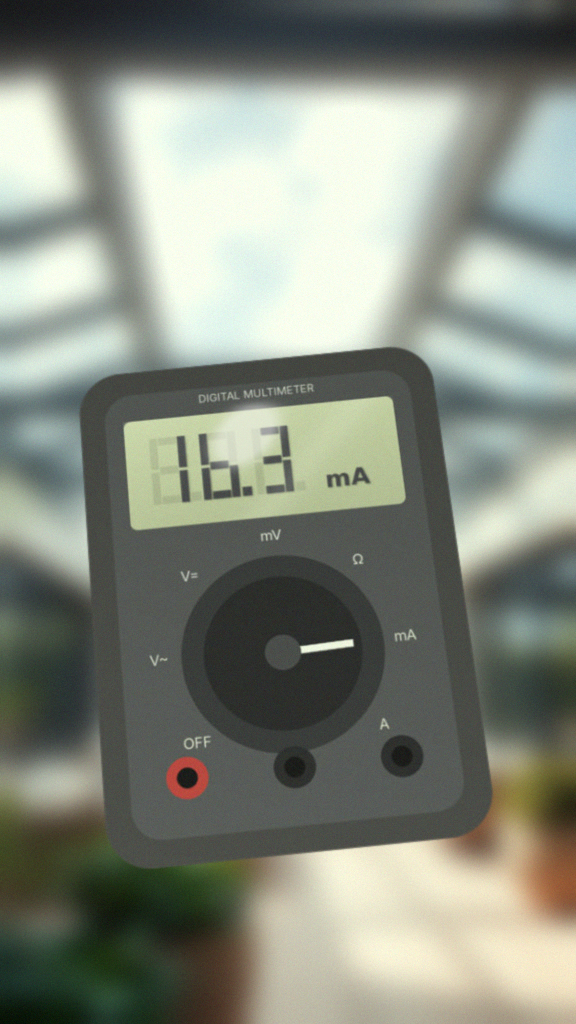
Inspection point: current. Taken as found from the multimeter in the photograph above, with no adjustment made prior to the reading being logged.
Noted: 16.3 mA
